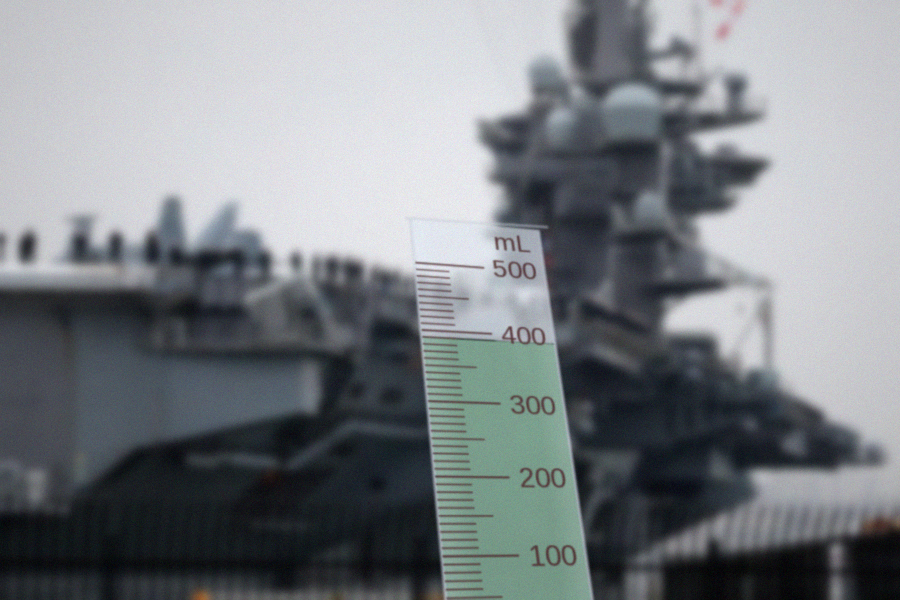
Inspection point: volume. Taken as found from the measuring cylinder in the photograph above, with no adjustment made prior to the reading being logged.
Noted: 390 mL
